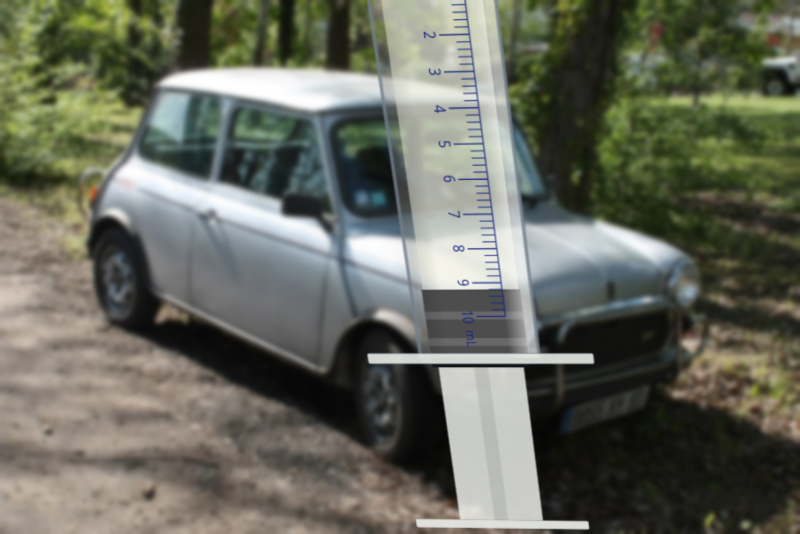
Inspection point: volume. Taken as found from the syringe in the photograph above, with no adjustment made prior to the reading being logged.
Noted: 9.2 mL
